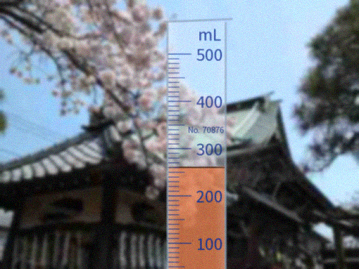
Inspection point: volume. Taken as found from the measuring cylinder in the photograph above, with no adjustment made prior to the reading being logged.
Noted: 260 mL
